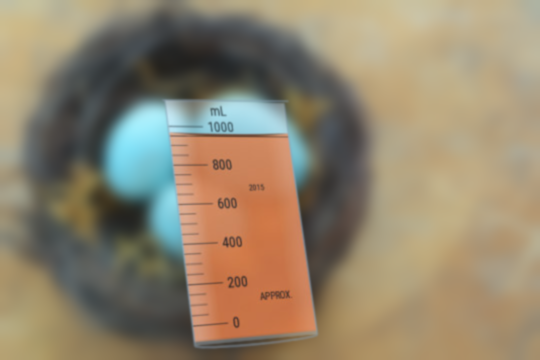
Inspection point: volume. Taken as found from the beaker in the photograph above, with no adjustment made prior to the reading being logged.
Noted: 950 mL
